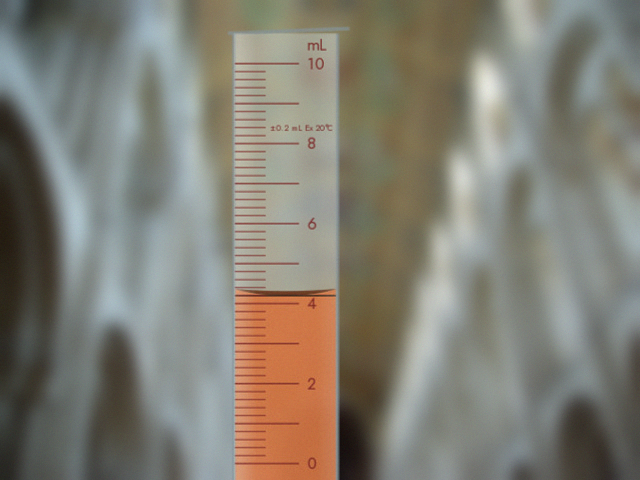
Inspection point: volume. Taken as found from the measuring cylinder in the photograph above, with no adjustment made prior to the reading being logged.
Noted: 4.2 mL
